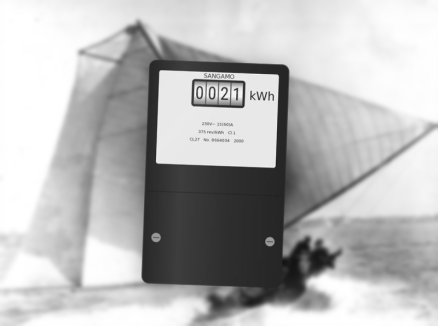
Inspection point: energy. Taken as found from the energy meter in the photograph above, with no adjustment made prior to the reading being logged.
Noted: 21 kWh
